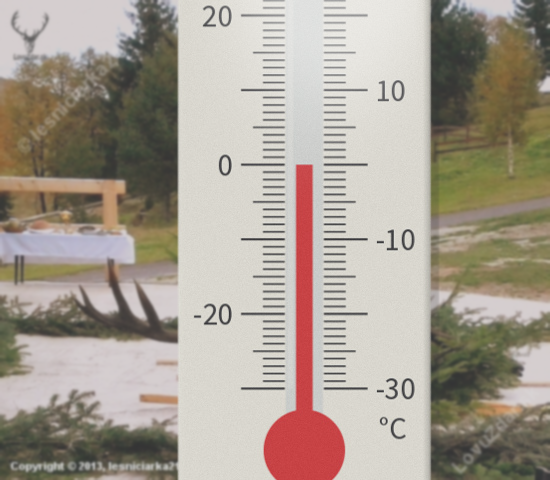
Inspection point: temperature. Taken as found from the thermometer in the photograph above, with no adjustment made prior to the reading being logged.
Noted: 0 °C
